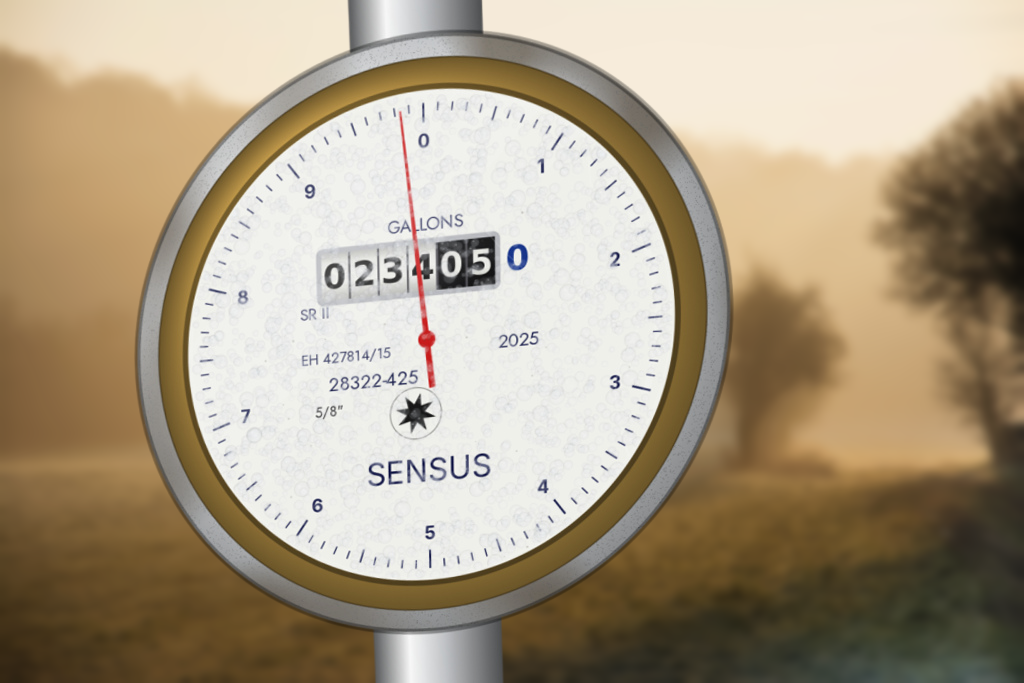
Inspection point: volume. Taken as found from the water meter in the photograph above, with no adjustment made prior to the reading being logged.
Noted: 234049.8 gal
